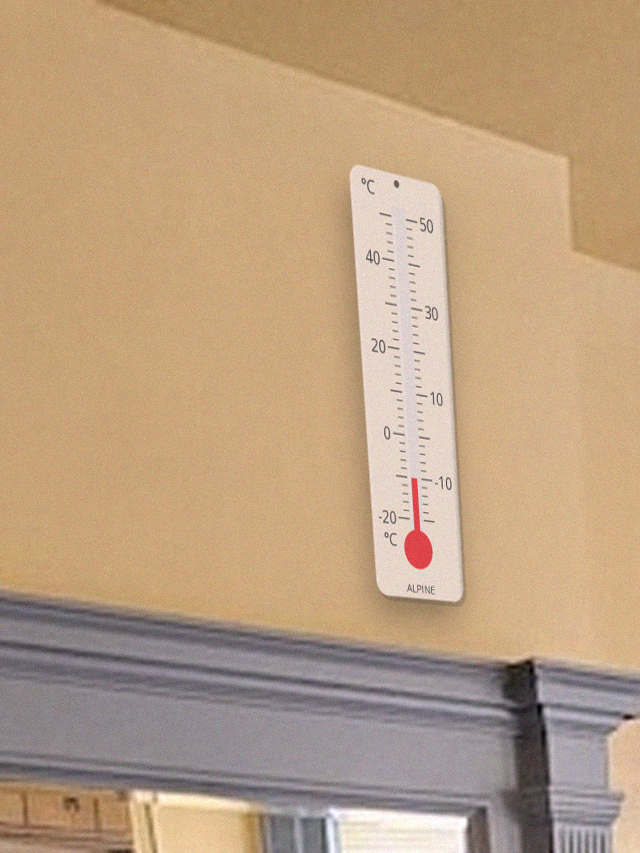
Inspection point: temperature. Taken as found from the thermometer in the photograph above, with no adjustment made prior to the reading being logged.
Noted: -10 °C
